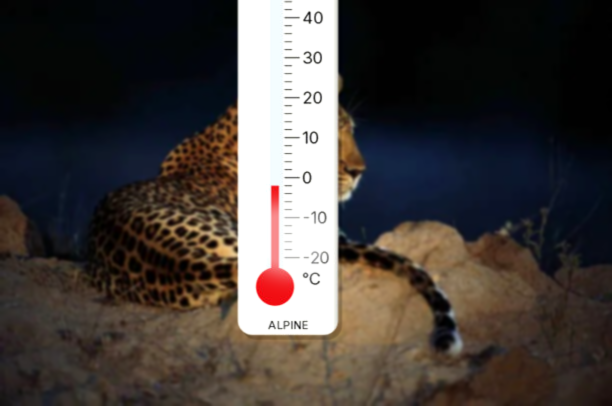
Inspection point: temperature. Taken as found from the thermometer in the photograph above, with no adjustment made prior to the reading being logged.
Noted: -2 °C
